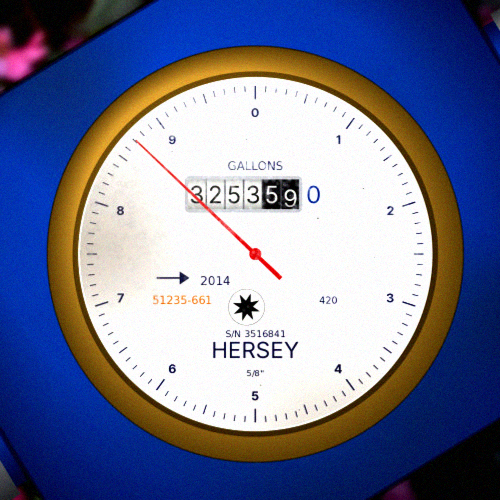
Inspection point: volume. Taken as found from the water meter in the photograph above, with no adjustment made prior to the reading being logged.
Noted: 3253588.7 gal
